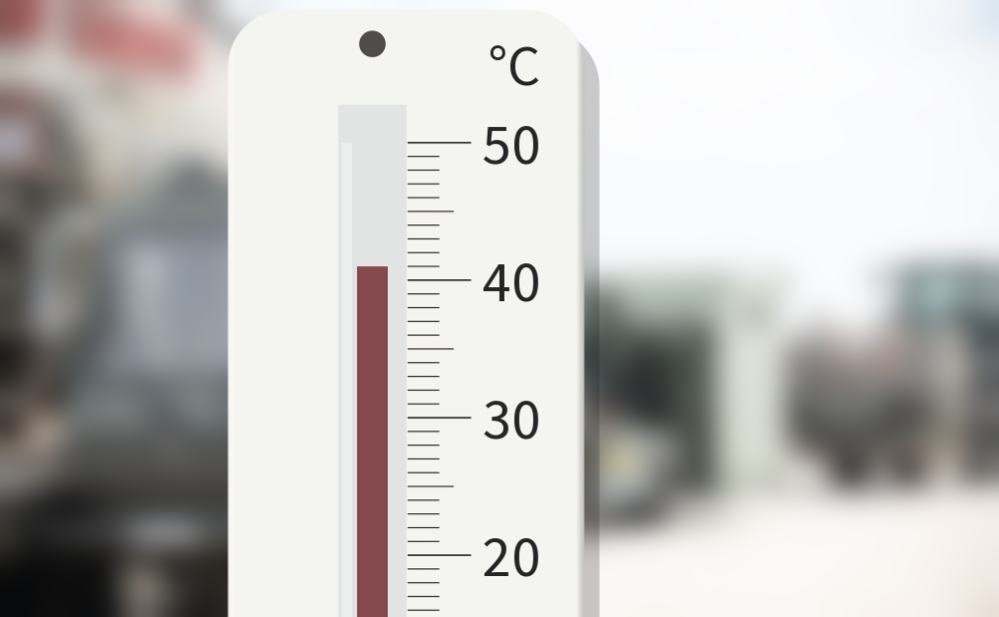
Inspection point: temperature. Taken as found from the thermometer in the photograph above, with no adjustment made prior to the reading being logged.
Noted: 41 °C
